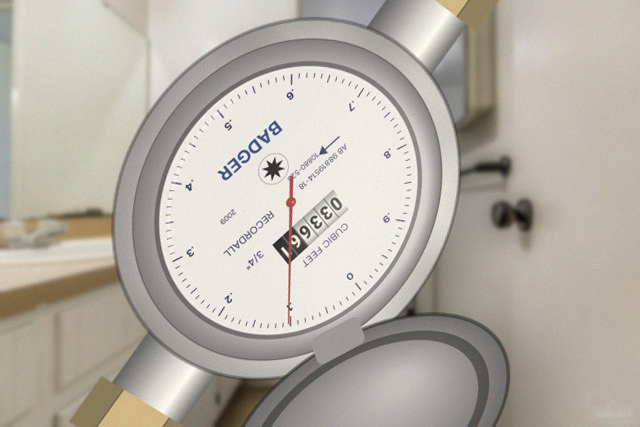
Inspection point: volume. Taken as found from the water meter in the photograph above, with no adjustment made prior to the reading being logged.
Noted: 33661.10 ft³
